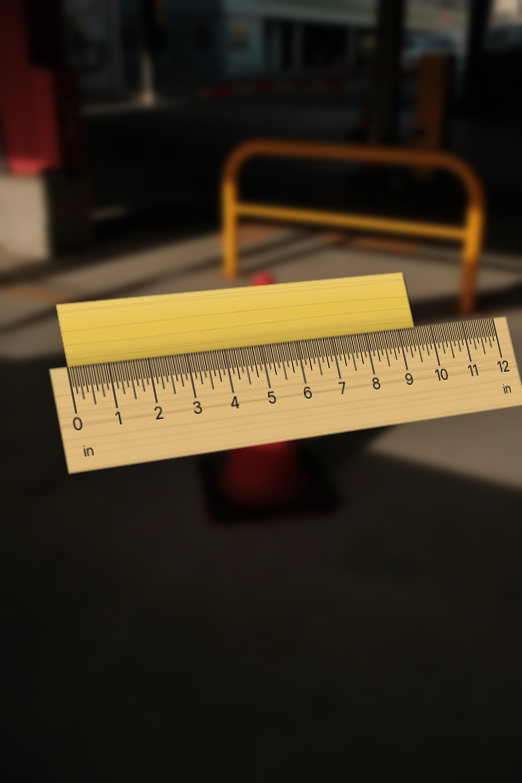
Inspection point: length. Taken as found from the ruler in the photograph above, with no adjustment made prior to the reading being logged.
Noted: 9.5 in
